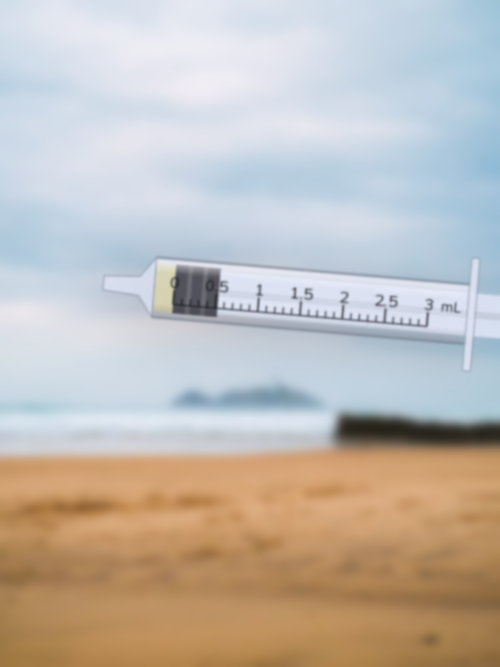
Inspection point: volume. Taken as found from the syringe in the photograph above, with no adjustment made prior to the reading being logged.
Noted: 0 mL
